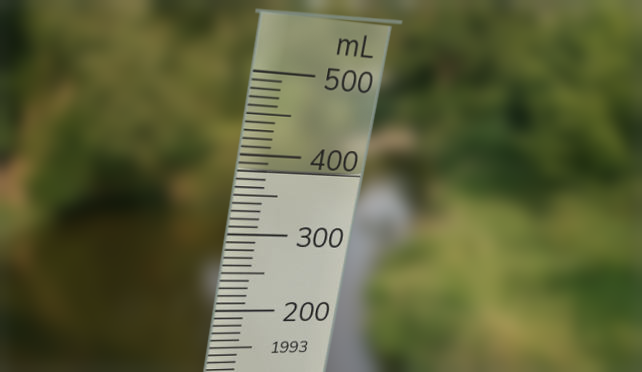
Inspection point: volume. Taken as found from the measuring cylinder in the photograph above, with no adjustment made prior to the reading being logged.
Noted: 380 mL
